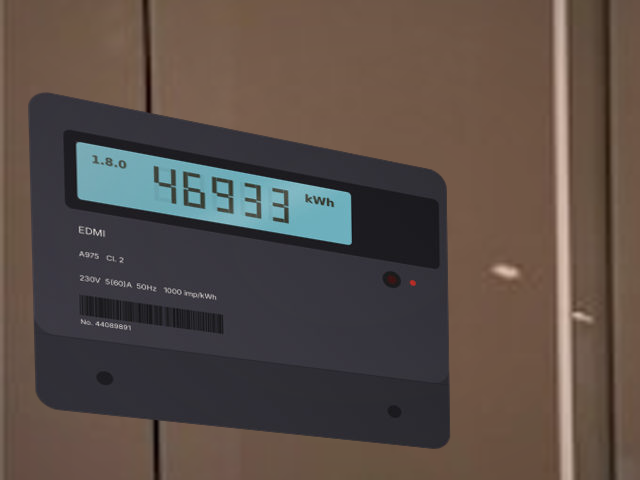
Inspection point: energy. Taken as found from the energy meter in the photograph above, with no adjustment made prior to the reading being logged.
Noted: 46933 kWh
